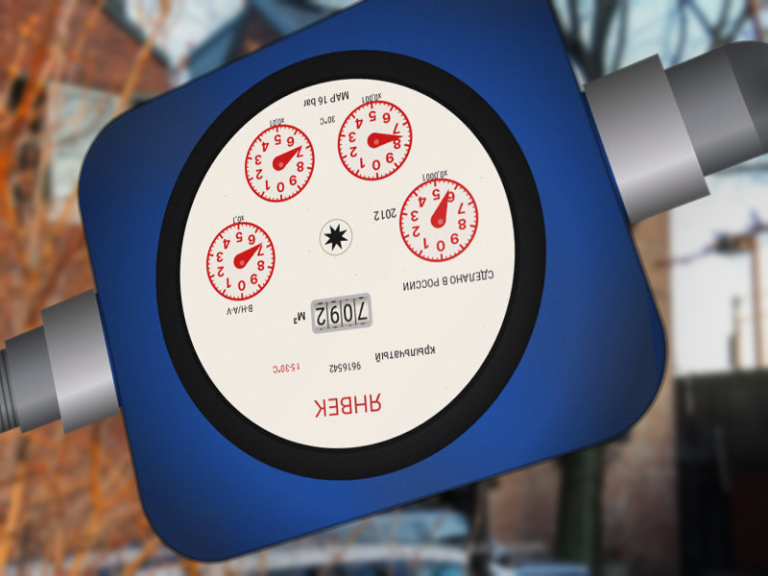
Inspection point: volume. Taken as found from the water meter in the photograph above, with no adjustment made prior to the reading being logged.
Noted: 7092.6675 m³
